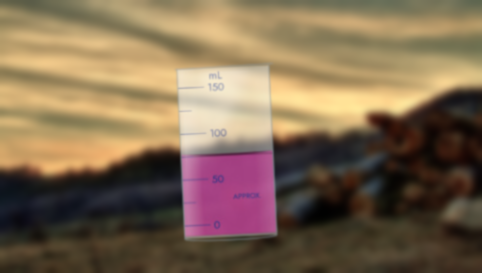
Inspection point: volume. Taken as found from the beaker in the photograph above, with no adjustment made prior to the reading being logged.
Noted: 75 mL
